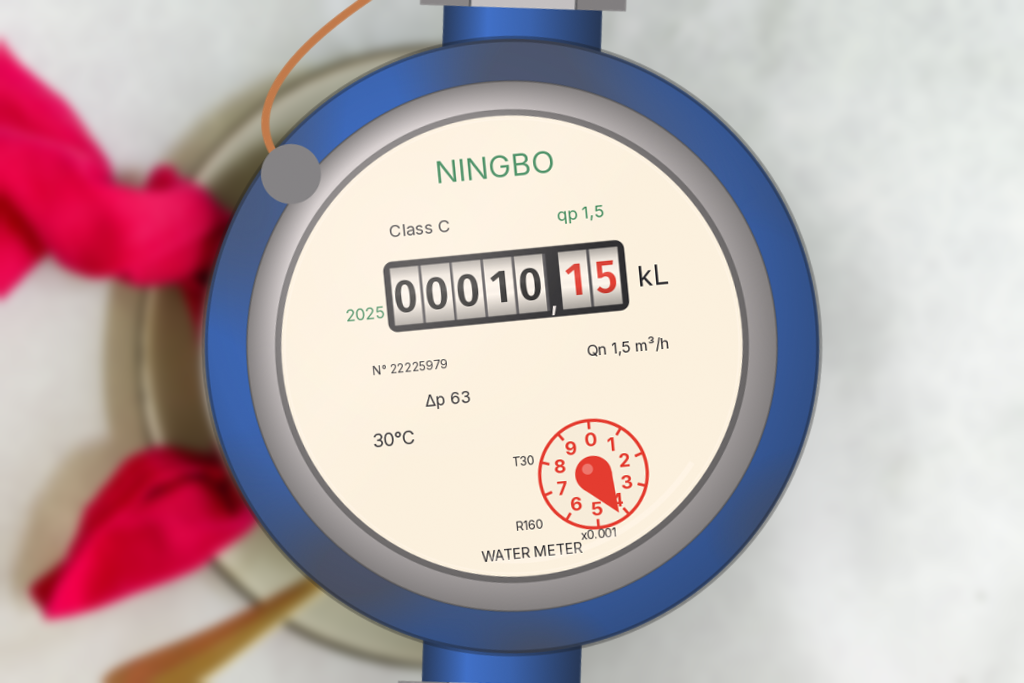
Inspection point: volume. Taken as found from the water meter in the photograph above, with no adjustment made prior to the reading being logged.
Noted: 10.154 kL
